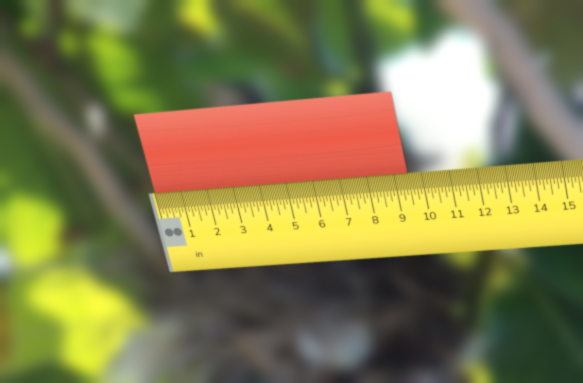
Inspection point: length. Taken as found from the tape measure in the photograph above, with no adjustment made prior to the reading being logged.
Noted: 9.5 in
